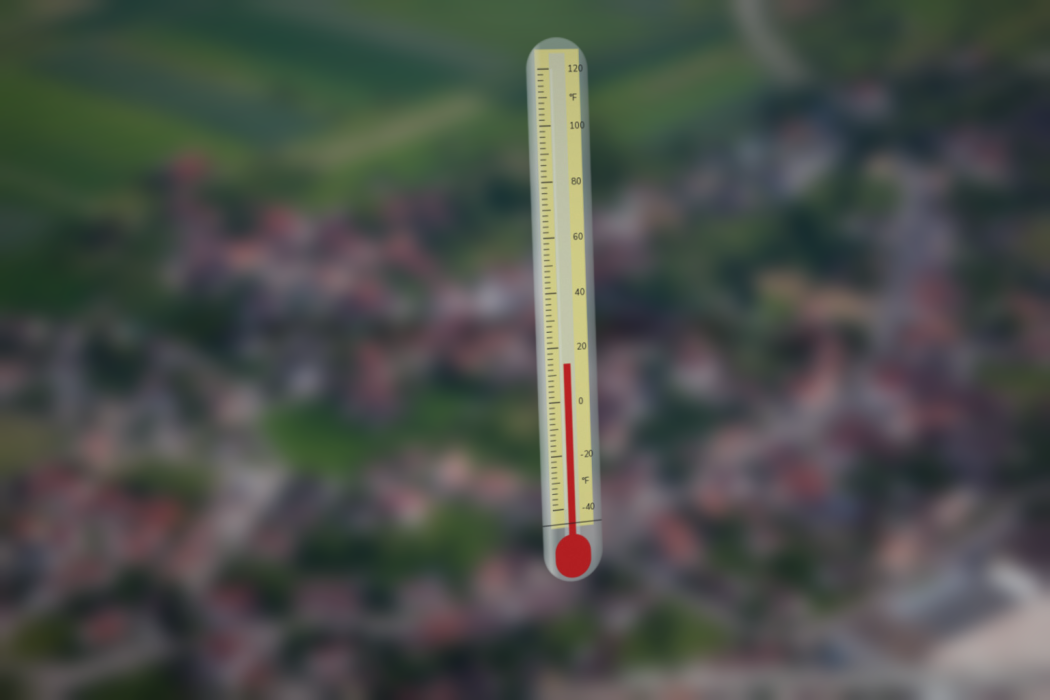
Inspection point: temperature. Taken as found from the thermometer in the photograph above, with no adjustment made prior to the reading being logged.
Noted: 14 °F
